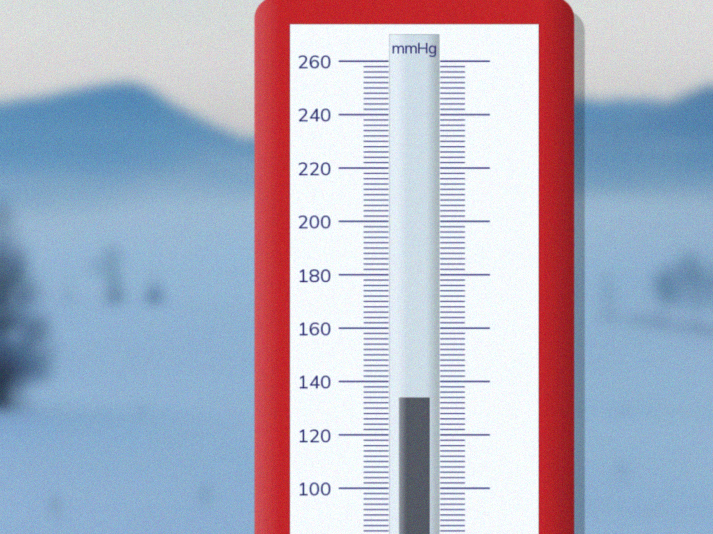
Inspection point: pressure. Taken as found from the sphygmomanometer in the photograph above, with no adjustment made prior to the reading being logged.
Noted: 134 mmHg
